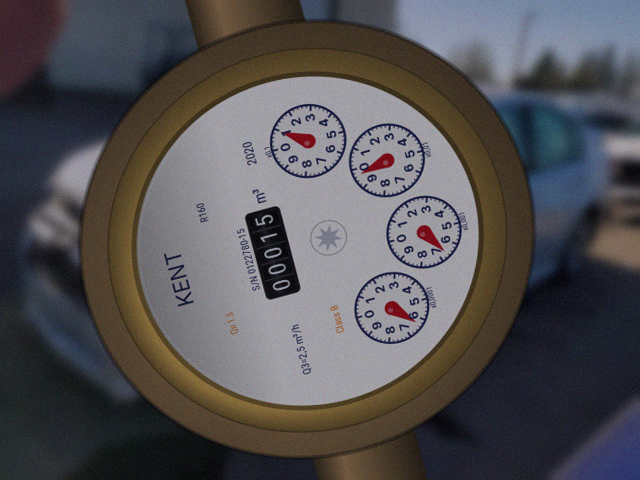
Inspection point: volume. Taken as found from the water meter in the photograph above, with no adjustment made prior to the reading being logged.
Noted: 15.0966 m³
